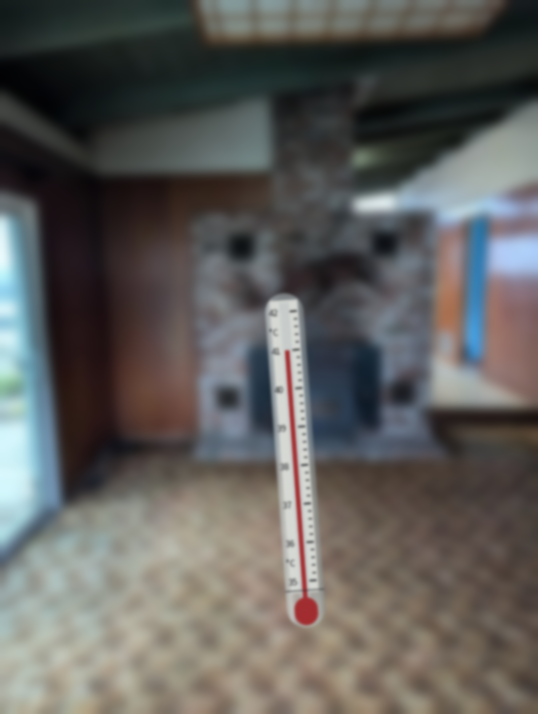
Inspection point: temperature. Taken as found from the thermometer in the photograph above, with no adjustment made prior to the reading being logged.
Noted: 41 °C
